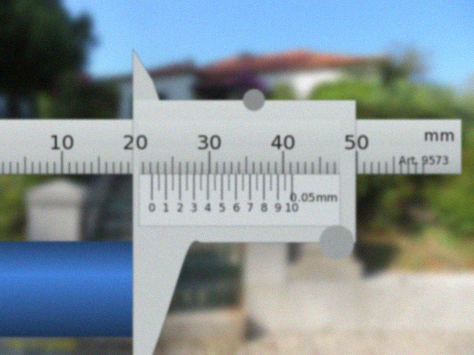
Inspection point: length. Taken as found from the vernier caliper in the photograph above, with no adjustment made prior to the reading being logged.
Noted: 22.2 mm
